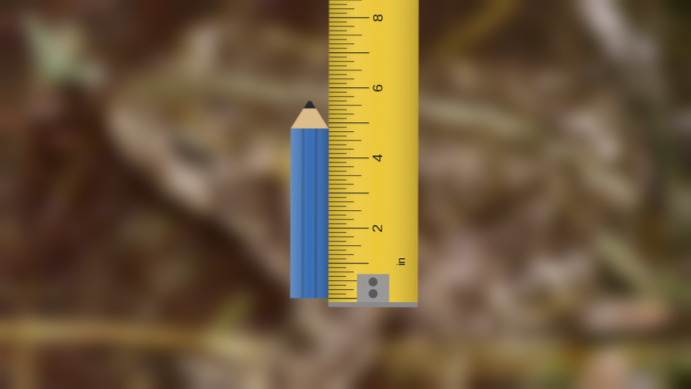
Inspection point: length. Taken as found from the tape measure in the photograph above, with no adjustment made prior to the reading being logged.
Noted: 5.625 in
